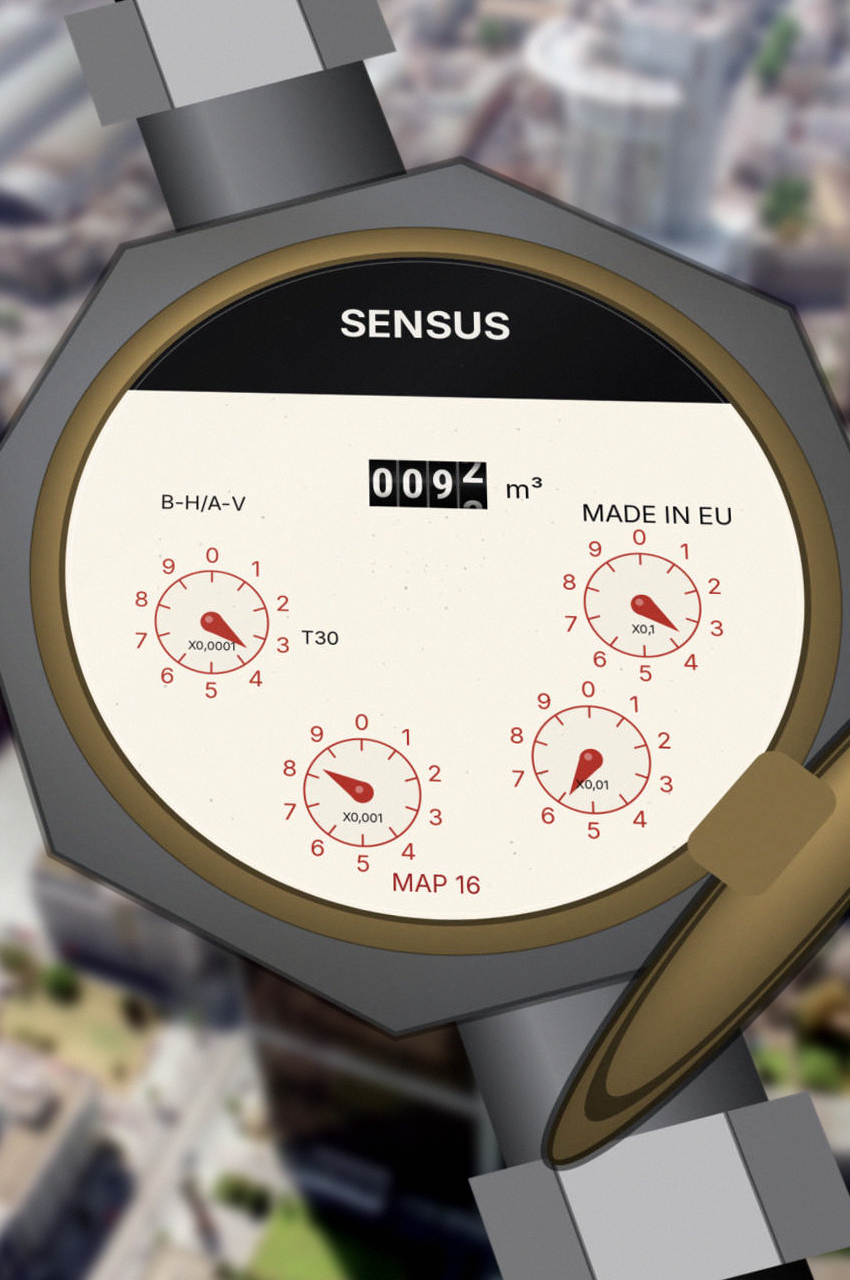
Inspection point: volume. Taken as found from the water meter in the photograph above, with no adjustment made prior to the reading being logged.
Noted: 92.3583 m³
